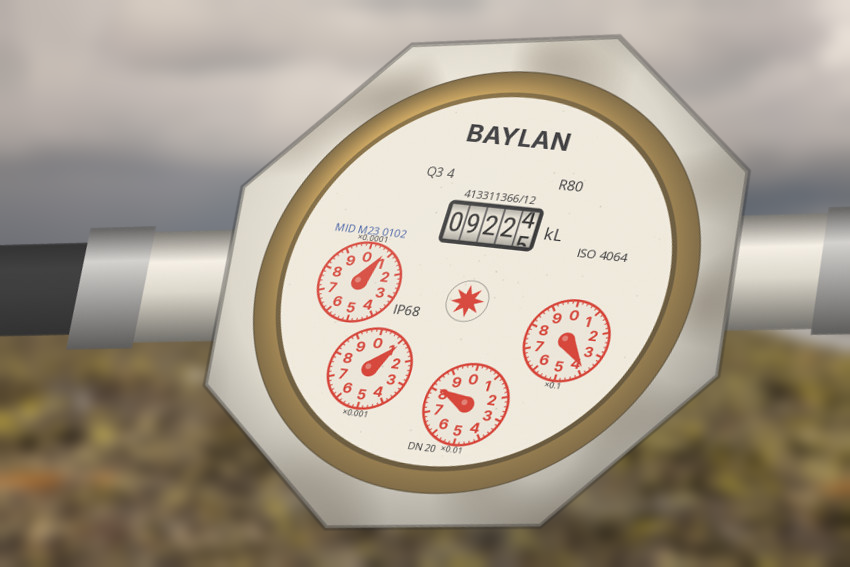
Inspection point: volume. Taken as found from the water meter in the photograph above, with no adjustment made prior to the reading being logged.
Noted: 9224.3810 kL
